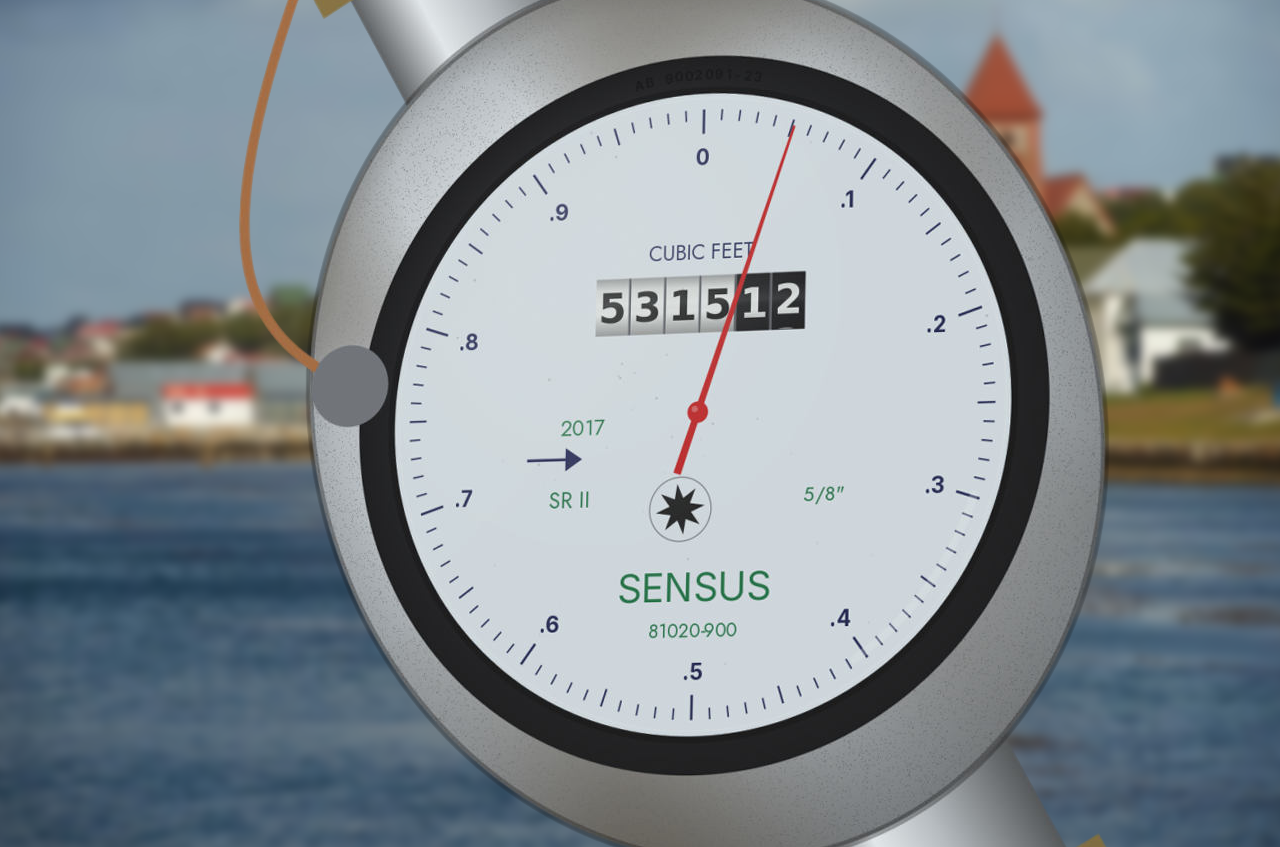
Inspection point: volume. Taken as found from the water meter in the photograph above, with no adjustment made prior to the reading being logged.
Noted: 531512.05 ft³
